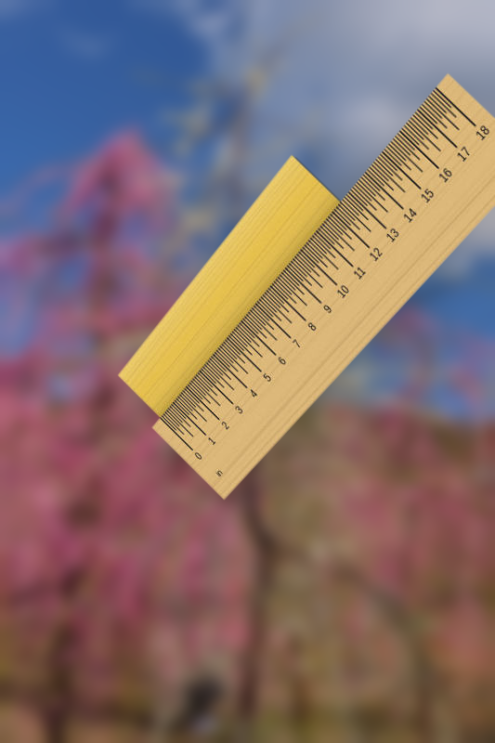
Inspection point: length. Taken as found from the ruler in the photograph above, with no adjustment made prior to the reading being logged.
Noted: 12.5 in
